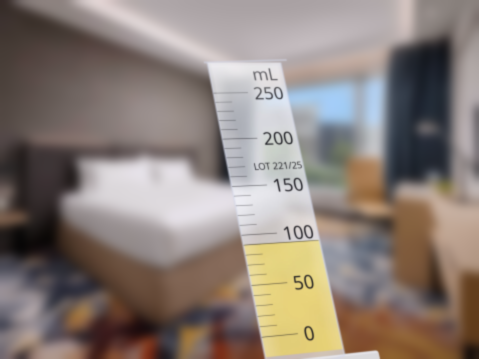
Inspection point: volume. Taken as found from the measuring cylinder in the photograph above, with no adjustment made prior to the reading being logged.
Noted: 90 mL
